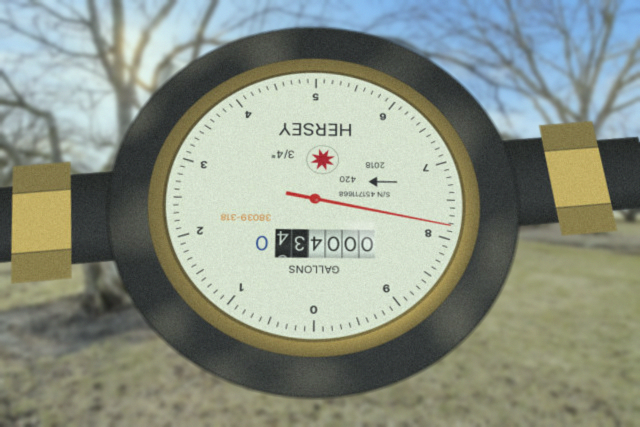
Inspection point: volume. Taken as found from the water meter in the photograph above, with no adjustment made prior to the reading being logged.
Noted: 4337.8 gal
